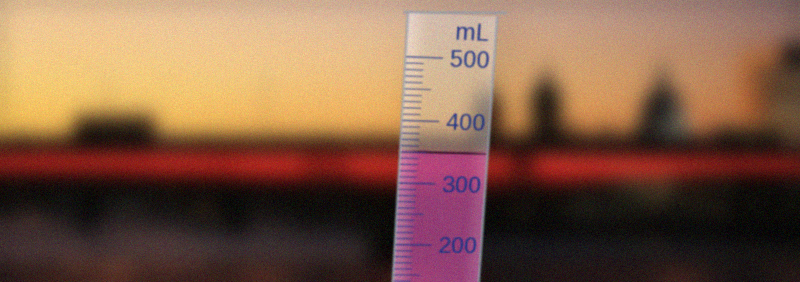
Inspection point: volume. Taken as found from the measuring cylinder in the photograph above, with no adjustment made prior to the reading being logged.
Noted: 350 mL
